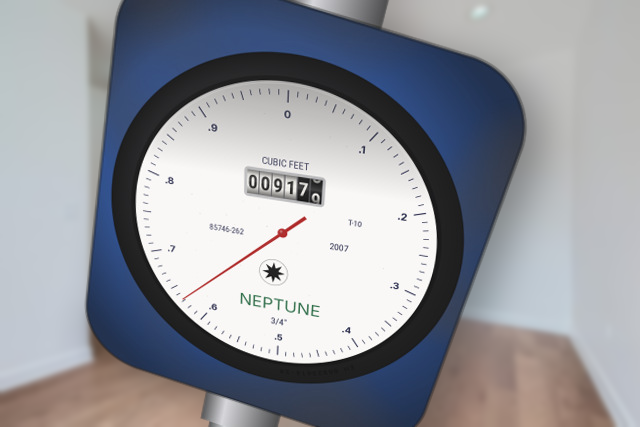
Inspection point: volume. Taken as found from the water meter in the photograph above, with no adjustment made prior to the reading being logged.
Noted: 9178.63 ft³
